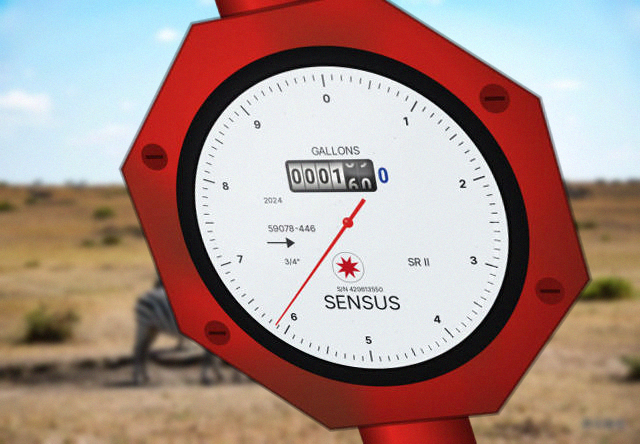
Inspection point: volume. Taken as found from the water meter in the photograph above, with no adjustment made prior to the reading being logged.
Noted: 1596.1 gal
